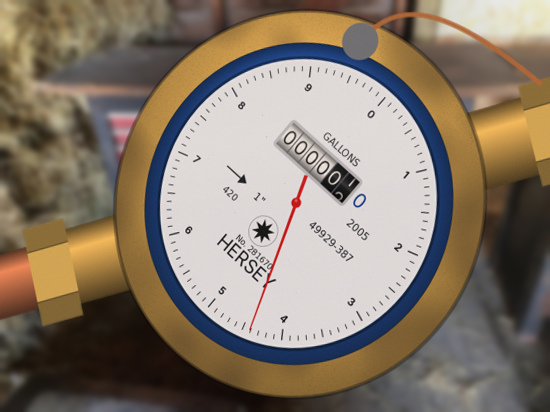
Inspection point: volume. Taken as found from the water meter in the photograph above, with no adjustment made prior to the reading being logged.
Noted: 14.4 gal
